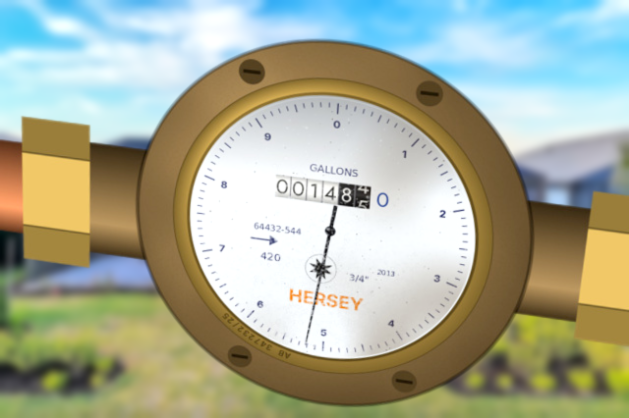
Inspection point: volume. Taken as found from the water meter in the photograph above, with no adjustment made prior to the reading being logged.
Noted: 14845.2 gal
